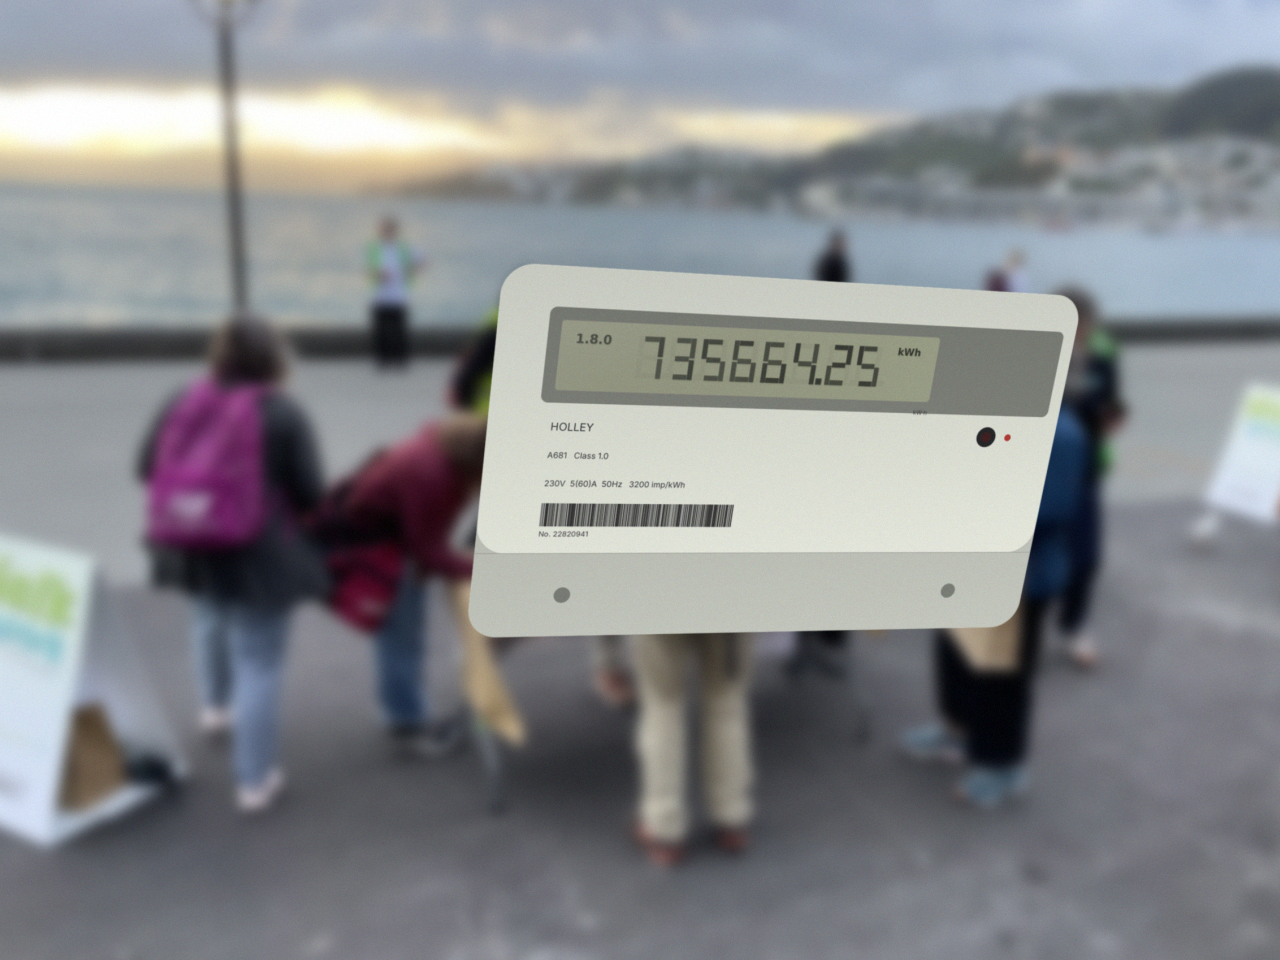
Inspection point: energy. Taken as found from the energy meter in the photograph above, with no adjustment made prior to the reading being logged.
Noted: 735664.25 kWh
